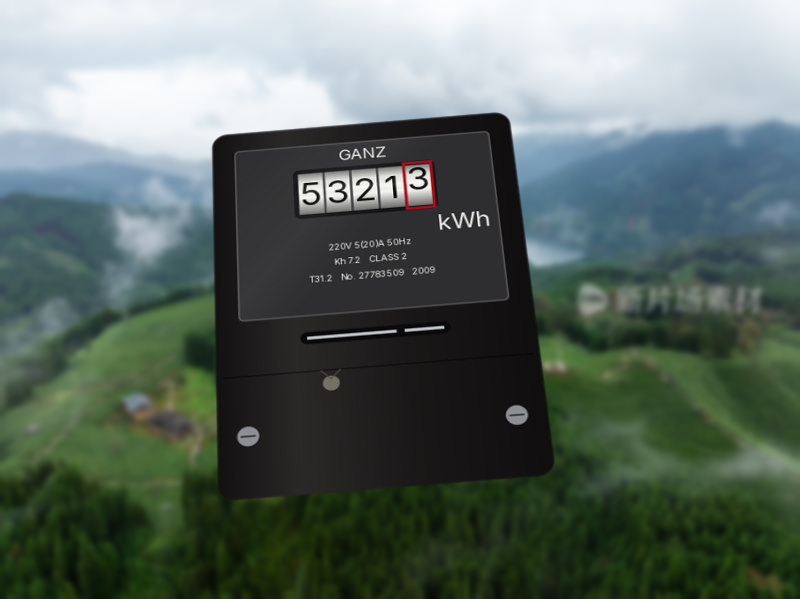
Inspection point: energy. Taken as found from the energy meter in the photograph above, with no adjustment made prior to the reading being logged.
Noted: 5321.3 kWh
